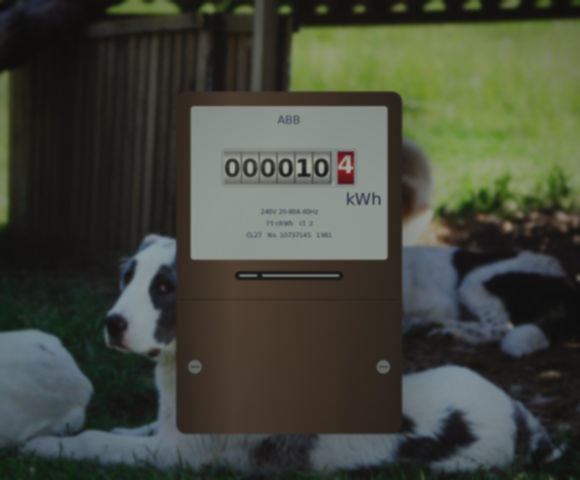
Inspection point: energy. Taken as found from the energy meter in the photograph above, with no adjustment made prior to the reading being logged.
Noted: 10.4 kWh
